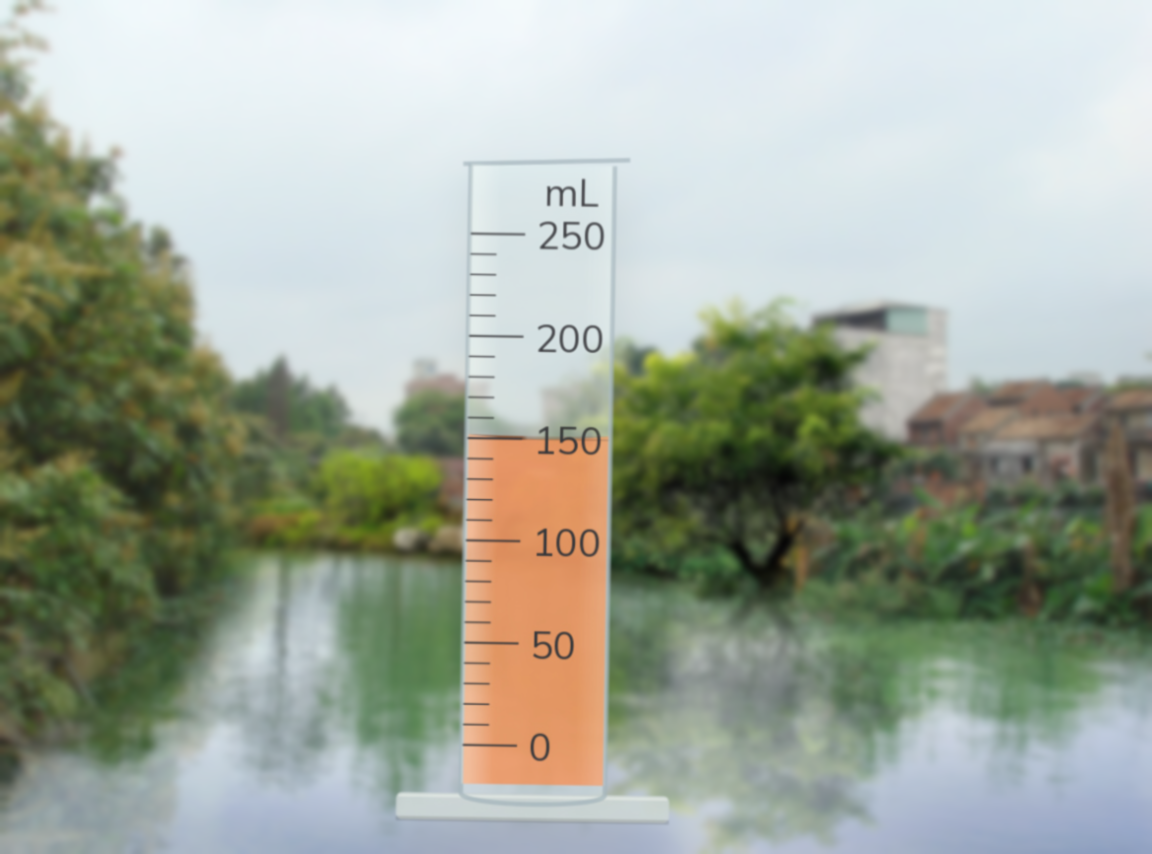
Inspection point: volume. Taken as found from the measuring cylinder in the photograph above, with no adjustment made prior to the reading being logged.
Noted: 150 mL
